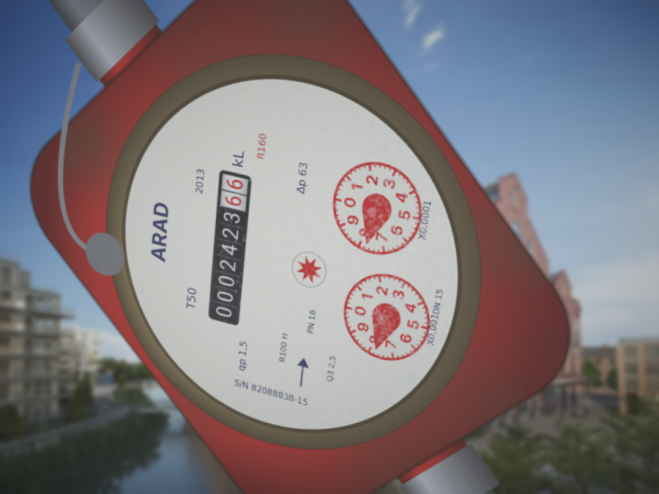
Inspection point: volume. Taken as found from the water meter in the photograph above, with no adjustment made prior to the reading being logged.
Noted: 2423.6677 kL
